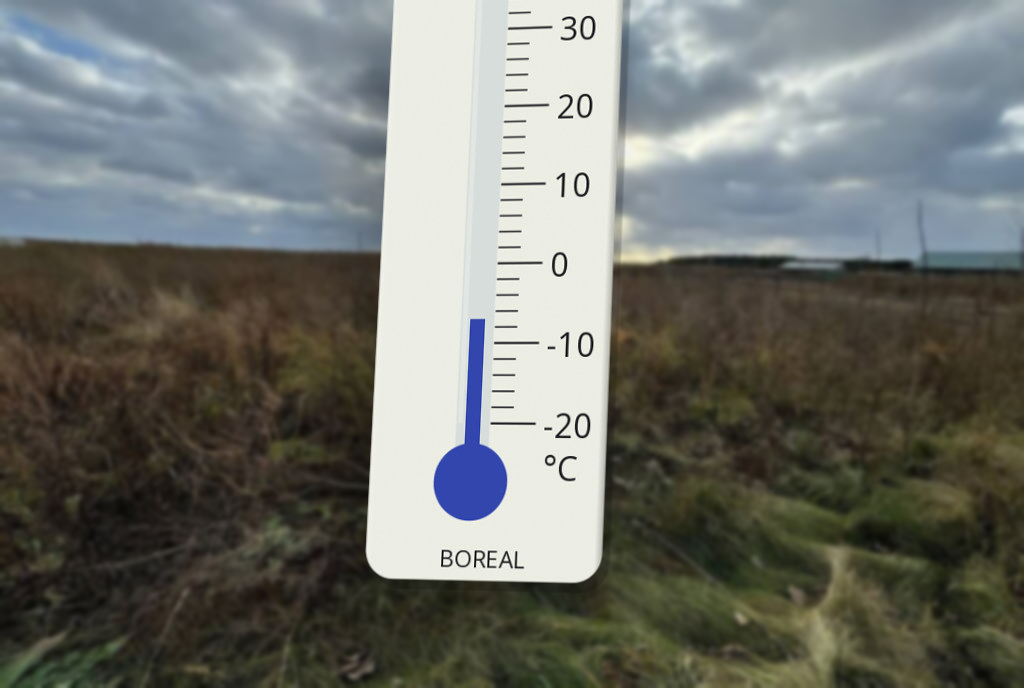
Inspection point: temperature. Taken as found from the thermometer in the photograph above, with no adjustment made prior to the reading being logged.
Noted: -7 °C
